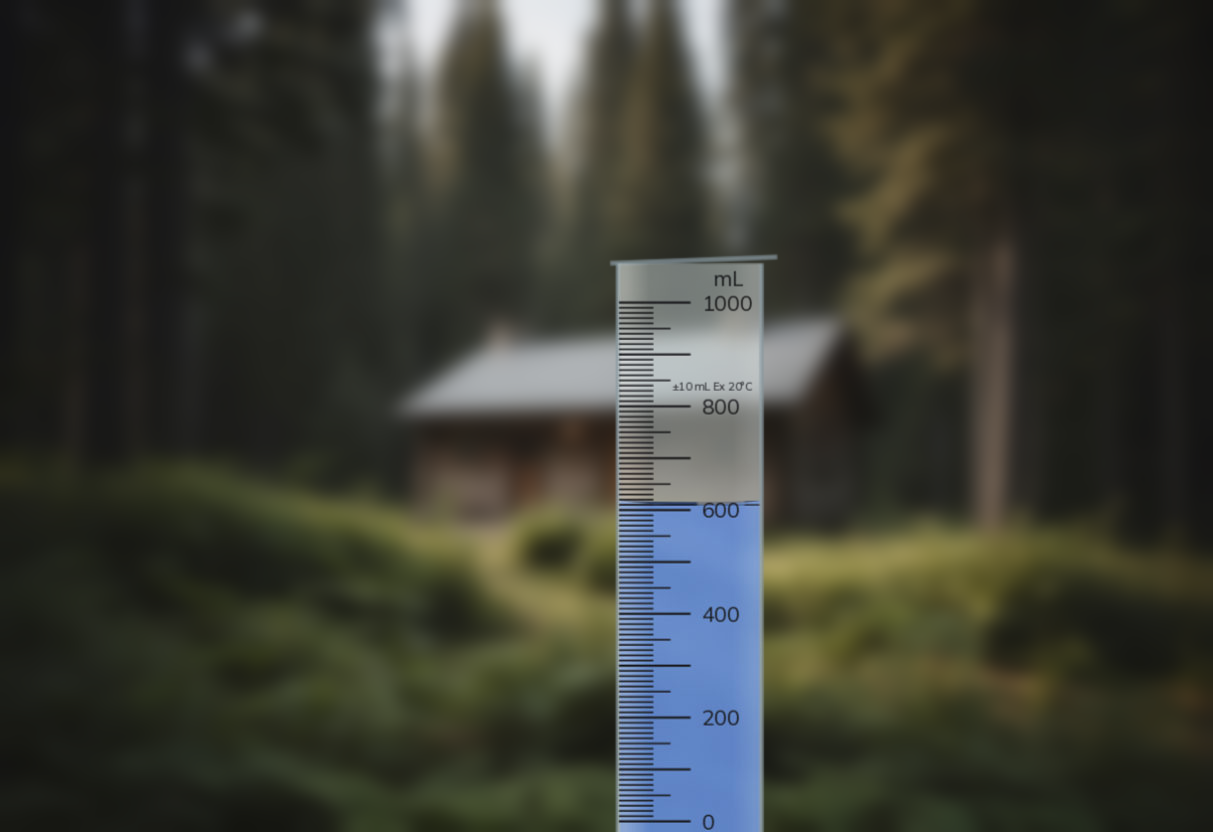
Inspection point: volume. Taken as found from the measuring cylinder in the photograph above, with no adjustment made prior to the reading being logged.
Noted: 610 mL
